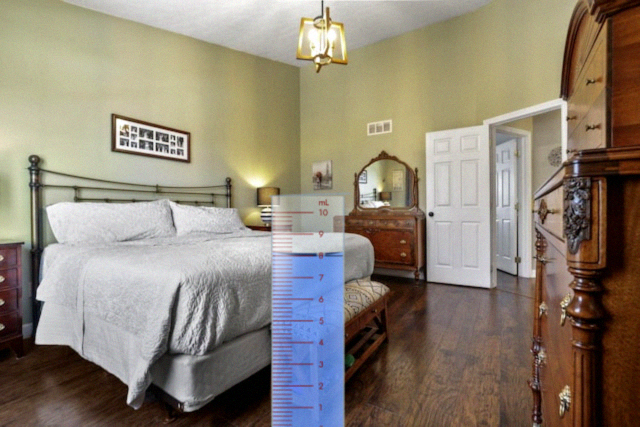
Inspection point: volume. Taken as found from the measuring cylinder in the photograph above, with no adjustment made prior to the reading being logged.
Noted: 8 mL
